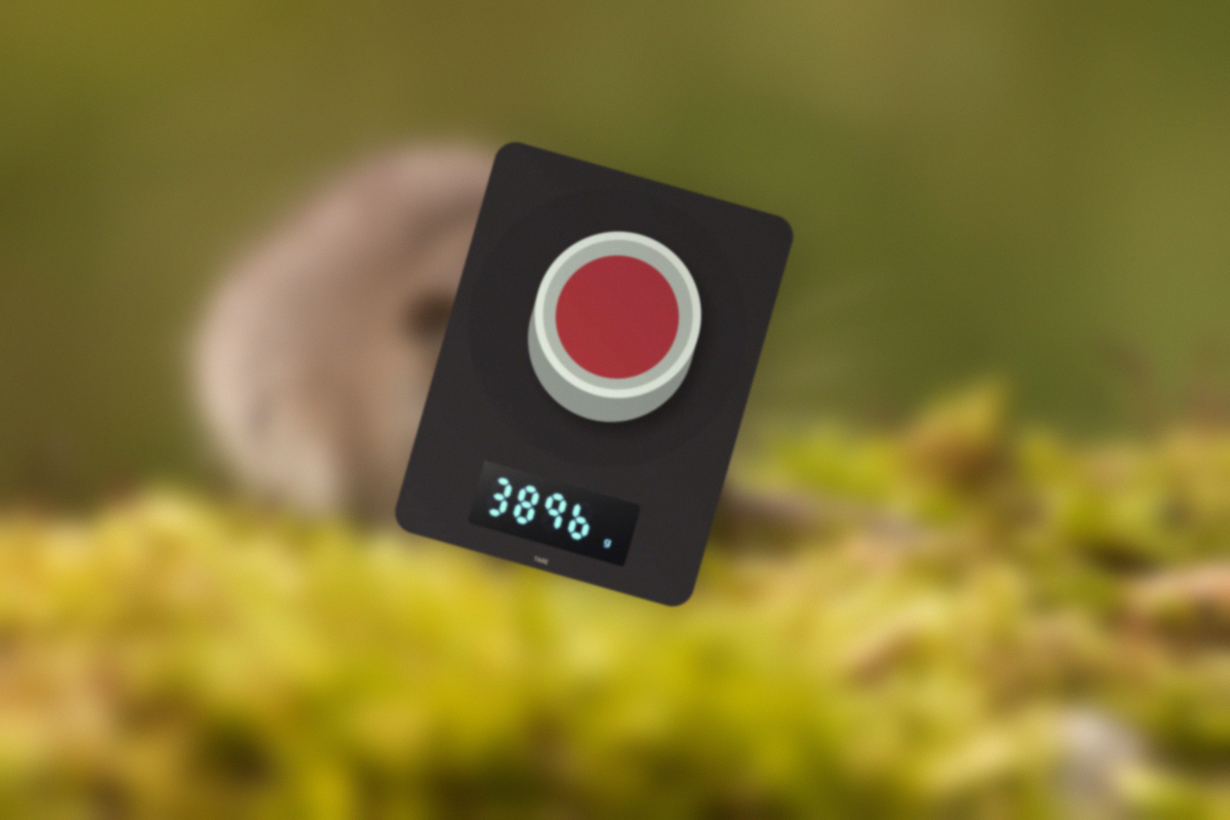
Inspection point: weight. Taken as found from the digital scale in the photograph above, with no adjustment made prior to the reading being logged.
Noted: 3896 g
